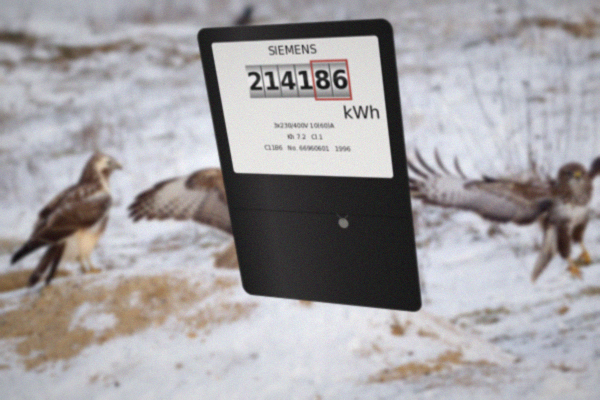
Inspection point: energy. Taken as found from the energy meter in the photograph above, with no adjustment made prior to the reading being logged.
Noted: 2141.86 kWh
